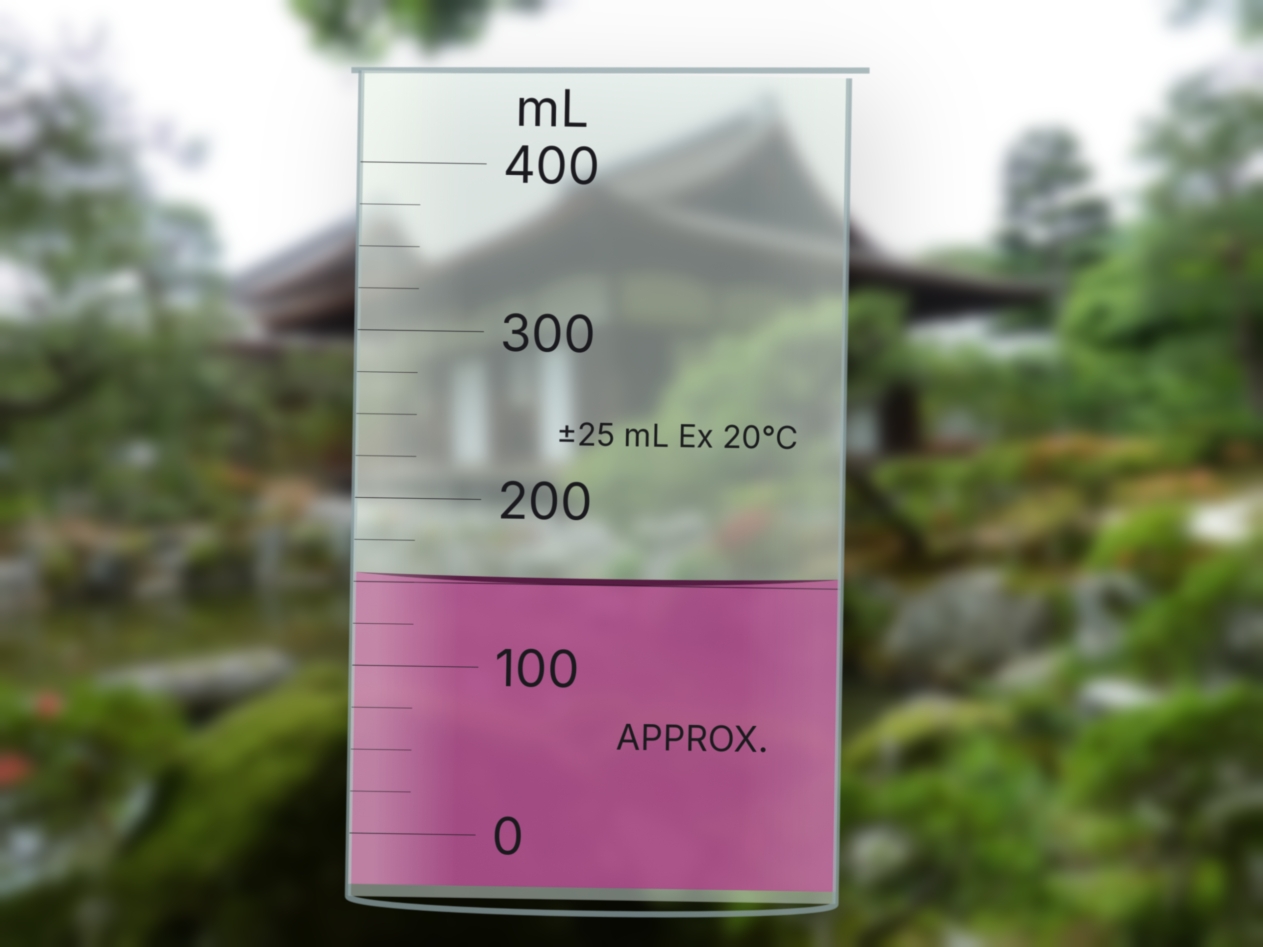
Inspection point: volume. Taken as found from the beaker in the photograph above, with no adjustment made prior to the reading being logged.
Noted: 150 mL
